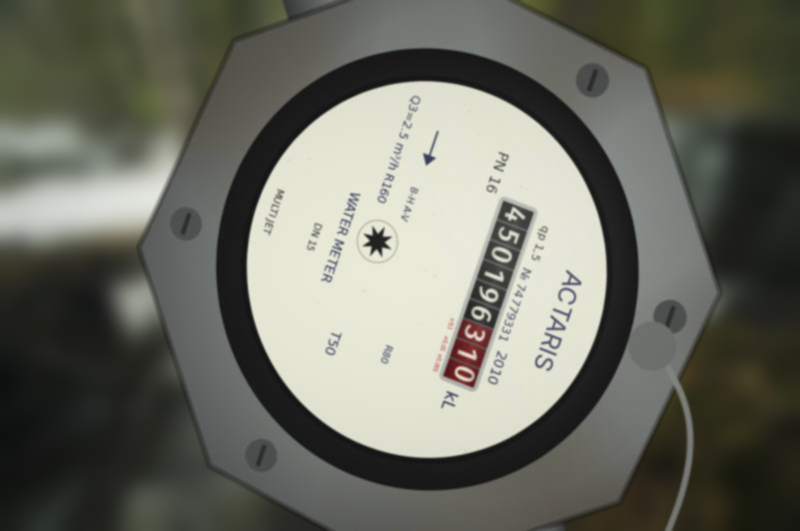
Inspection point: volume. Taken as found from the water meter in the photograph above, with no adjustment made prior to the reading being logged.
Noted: 450196.310 kL
